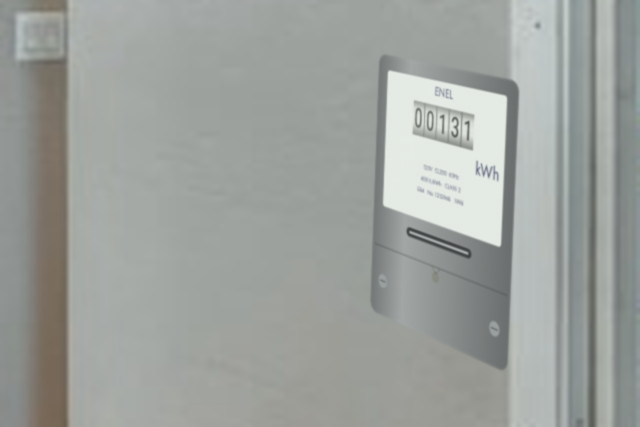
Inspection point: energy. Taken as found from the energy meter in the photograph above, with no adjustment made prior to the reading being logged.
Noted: 131 kWh
